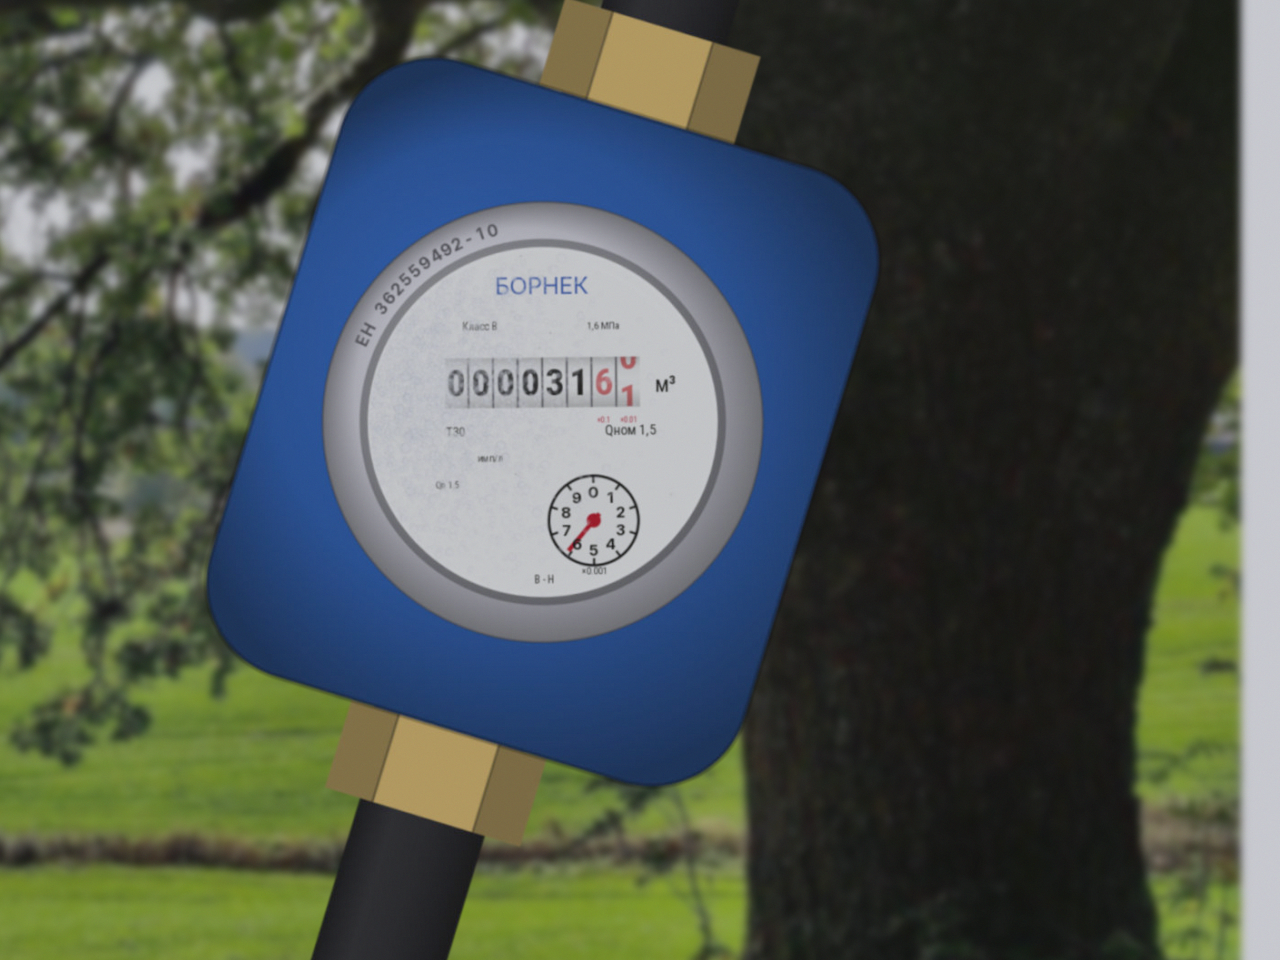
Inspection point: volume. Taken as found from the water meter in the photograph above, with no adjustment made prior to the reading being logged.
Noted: 31.606 m³
